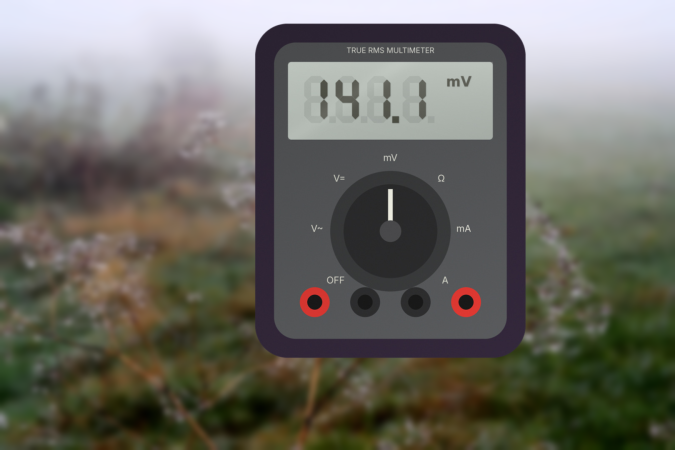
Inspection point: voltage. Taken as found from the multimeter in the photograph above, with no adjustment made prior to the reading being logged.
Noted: 141.1 mV
